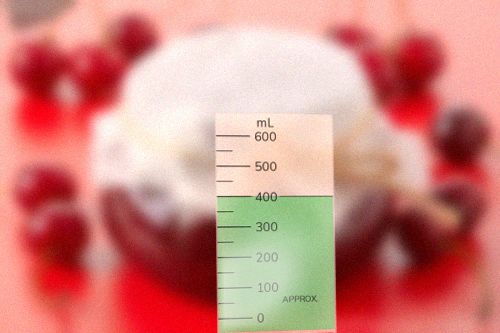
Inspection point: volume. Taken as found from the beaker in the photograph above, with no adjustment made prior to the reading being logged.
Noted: 400 mL
